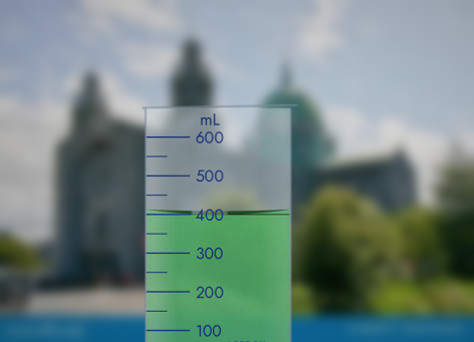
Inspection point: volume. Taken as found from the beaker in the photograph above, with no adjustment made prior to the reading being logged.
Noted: 400 mL
